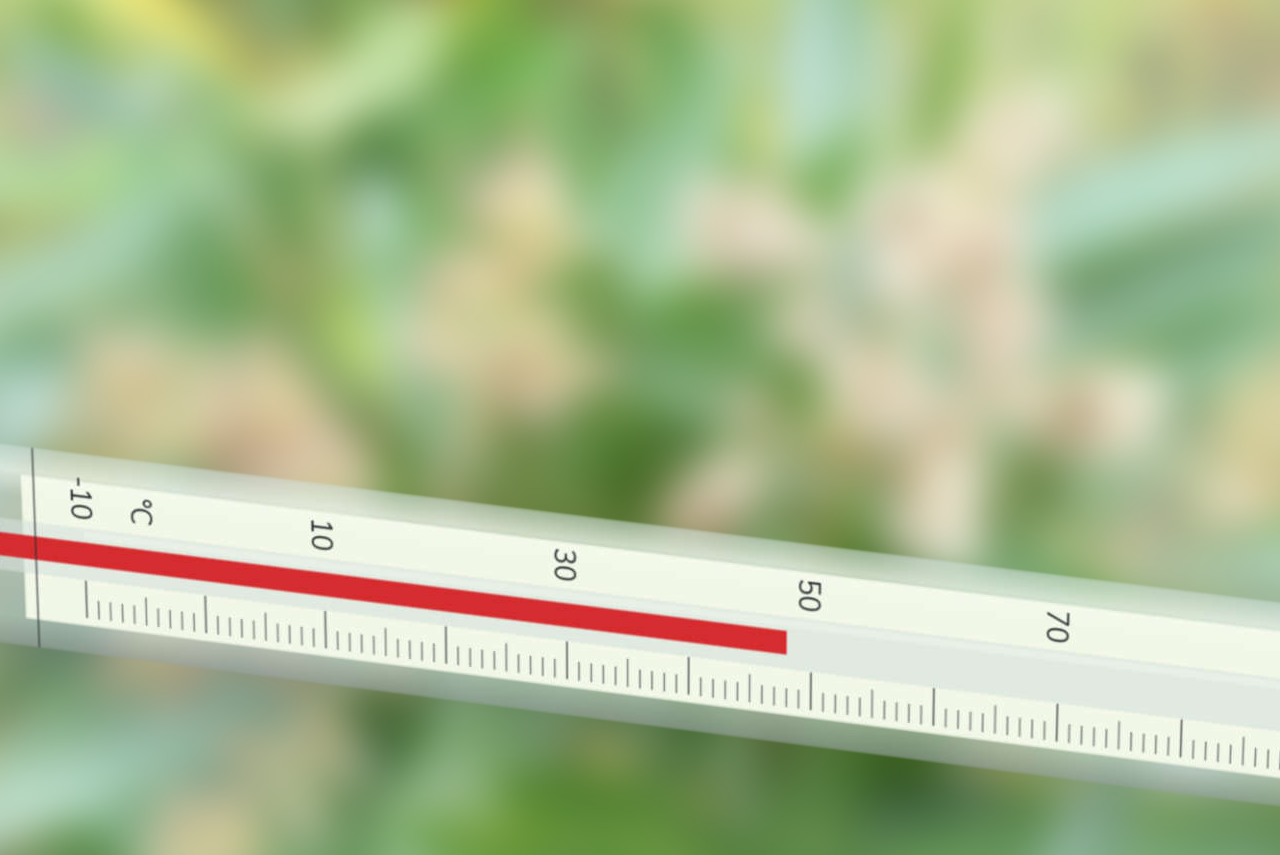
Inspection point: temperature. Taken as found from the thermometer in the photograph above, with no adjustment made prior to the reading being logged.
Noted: 48 °C
